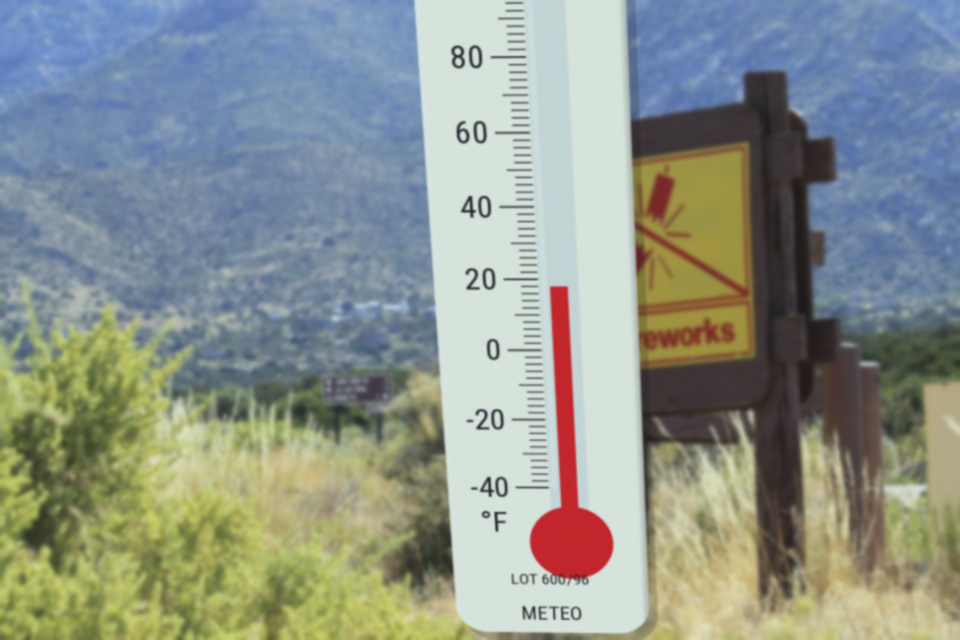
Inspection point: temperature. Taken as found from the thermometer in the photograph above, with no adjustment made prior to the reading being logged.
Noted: 18 °F
